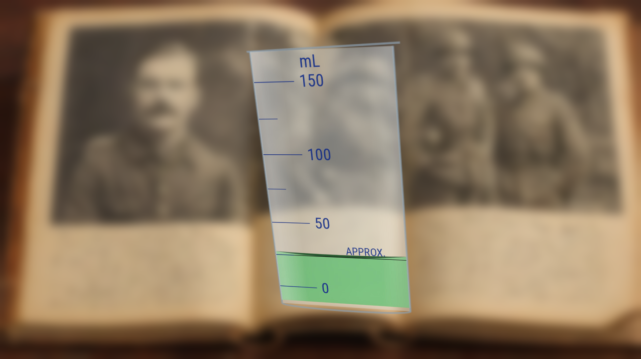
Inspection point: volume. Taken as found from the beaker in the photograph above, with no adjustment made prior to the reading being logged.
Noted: 25 mL
